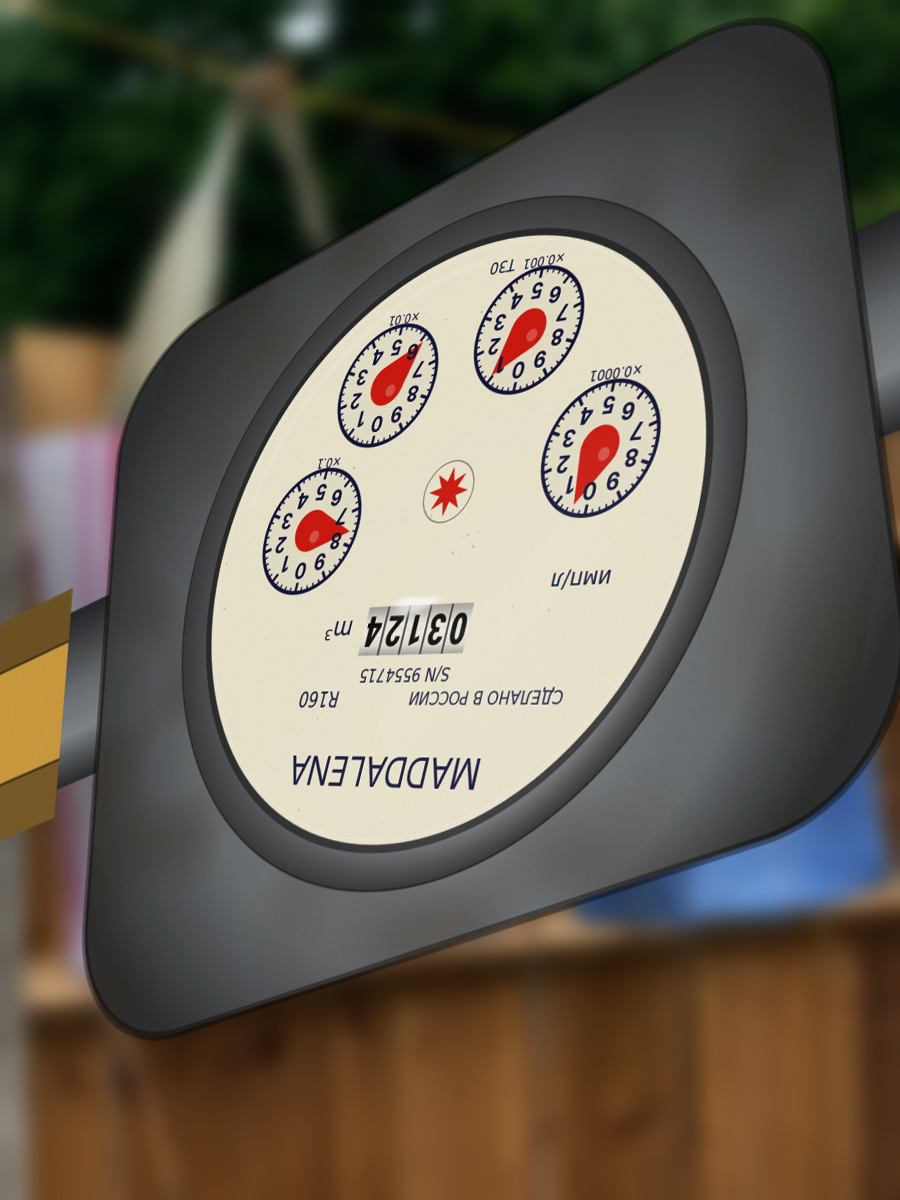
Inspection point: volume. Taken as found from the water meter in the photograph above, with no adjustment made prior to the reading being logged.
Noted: 3124.7610 m³
